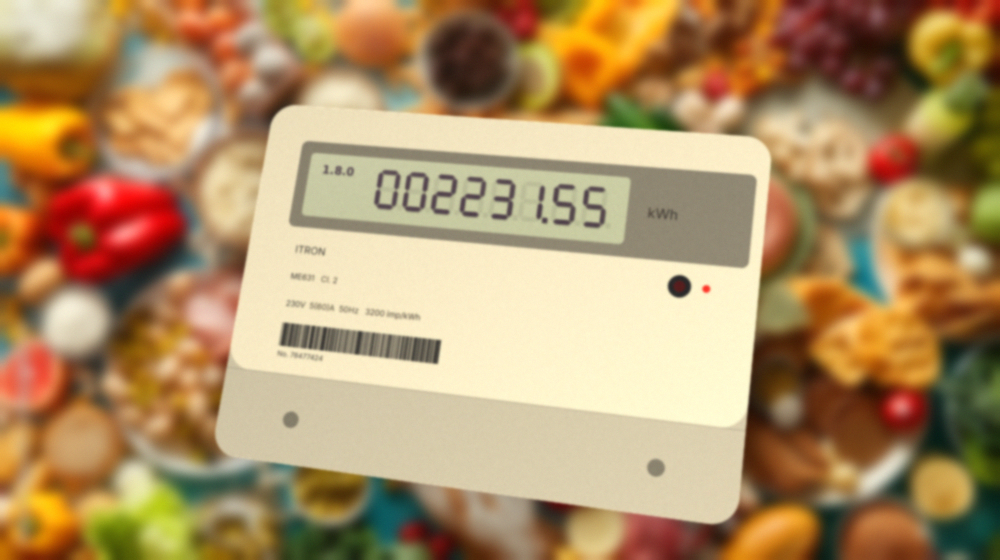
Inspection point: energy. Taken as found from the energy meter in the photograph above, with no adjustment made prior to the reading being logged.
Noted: 2231.55 kWh
